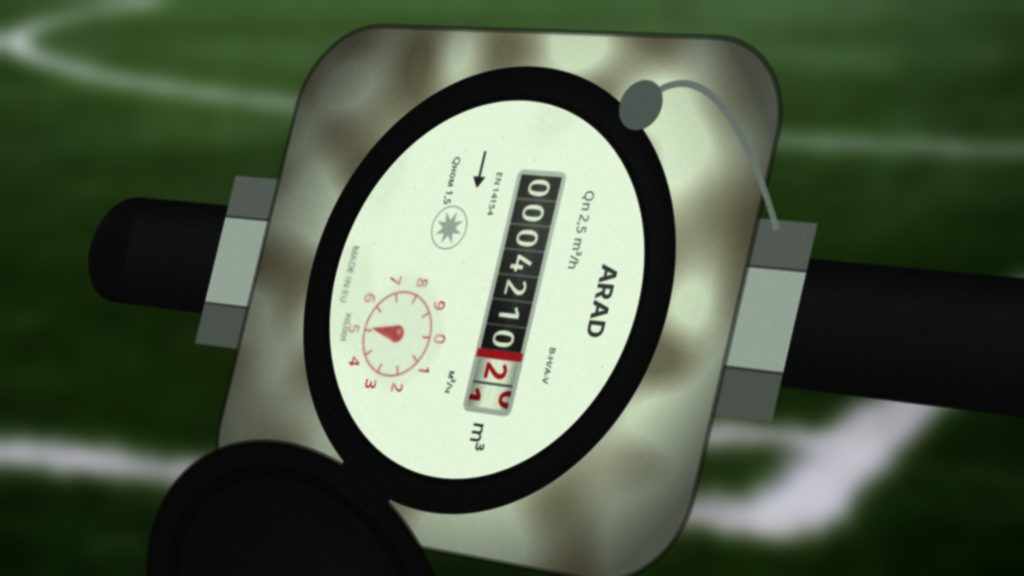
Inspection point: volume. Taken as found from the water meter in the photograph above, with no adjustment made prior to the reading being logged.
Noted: 4210.205 m³
